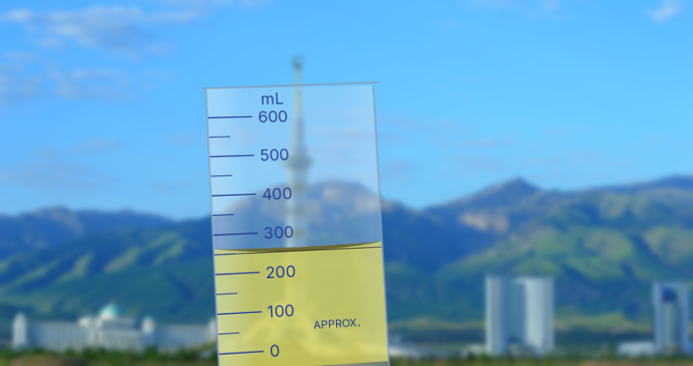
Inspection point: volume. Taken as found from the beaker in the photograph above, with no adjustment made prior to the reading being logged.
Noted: 250 mL
